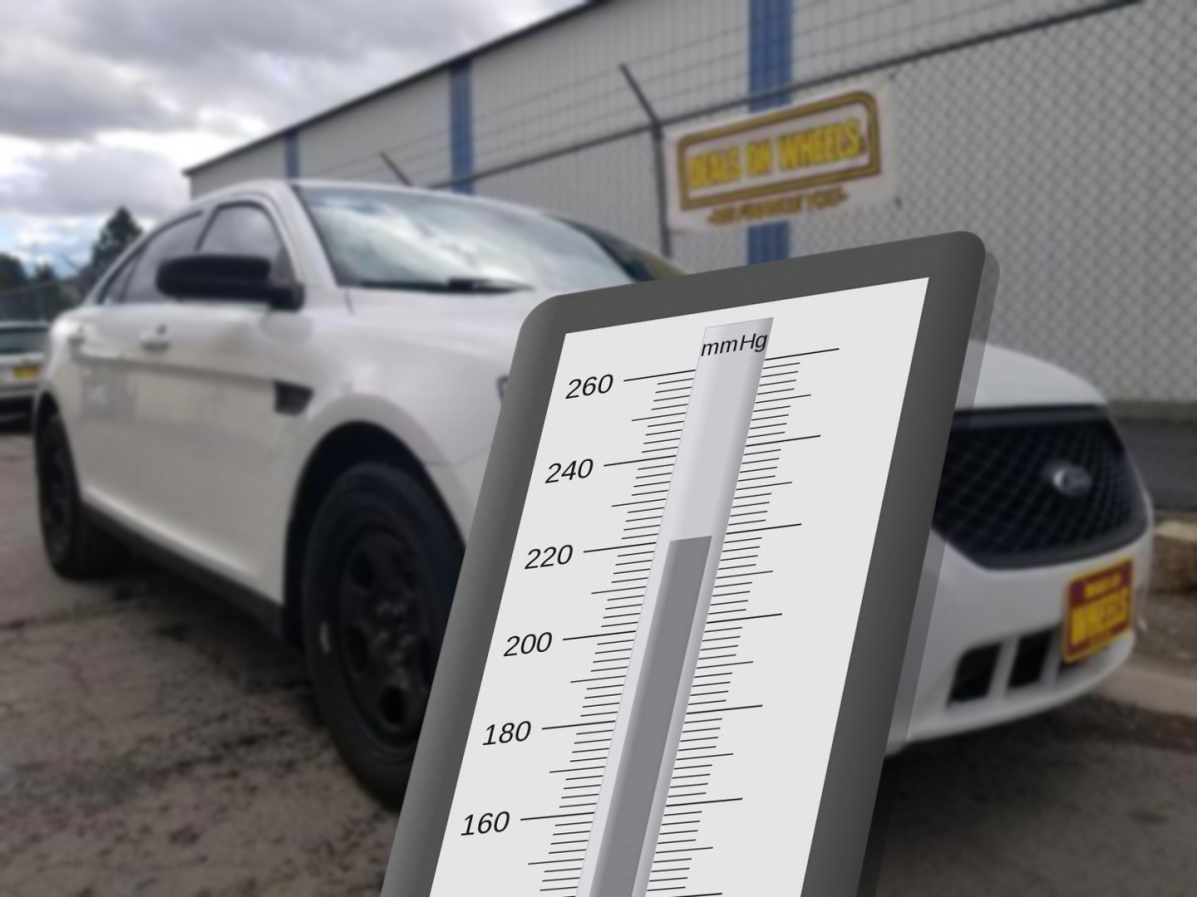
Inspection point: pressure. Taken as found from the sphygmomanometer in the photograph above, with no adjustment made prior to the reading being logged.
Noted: 220 mmHg
